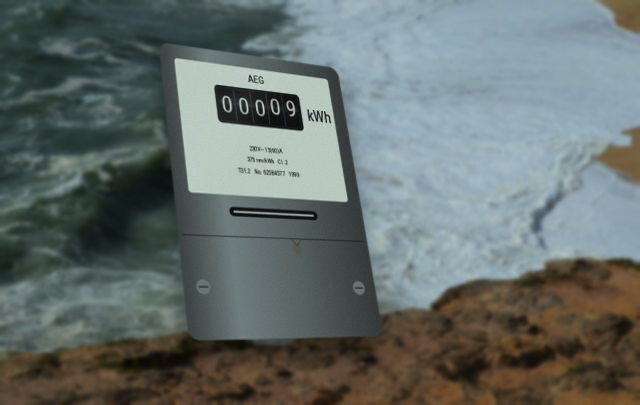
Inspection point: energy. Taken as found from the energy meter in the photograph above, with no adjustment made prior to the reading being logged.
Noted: 9 kWh
